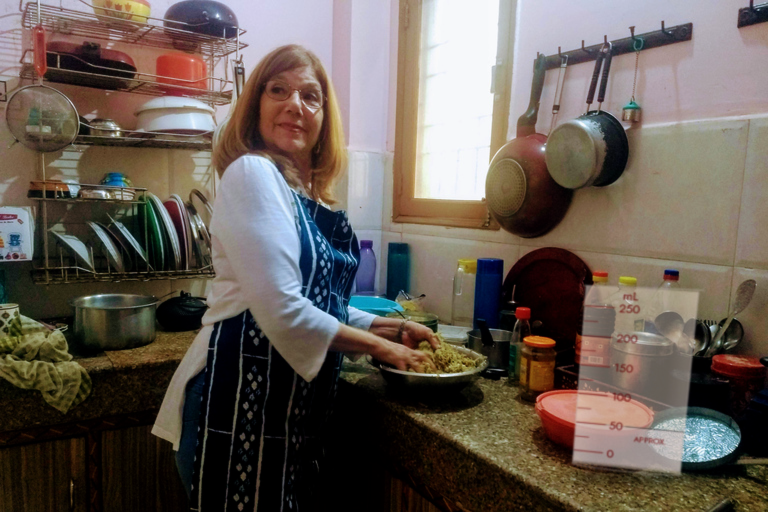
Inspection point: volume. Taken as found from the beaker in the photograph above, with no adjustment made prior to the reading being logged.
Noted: 50 mL
